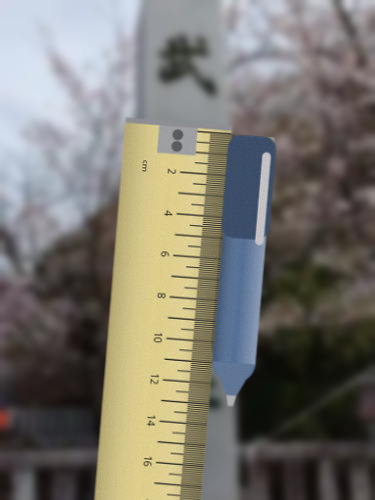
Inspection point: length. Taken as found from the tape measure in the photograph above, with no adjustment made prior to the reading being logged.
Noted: 13 cm
